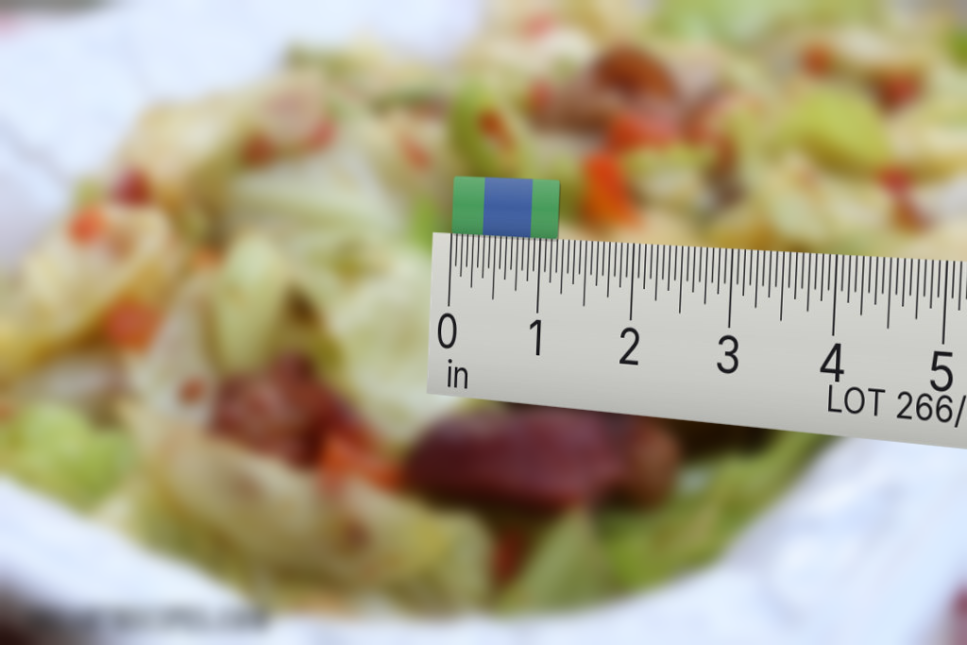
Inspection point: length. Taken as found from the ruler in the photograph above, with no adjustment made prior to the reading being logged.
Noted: 1.1875 in
